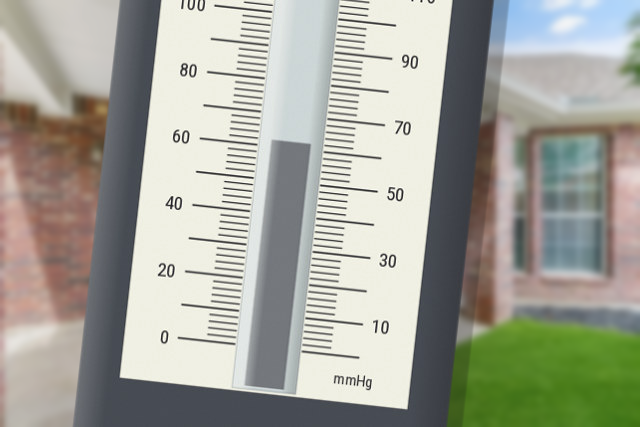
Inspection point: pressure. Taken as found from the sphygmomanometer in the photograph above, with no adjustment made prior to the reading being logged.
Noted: 62 mmHg
